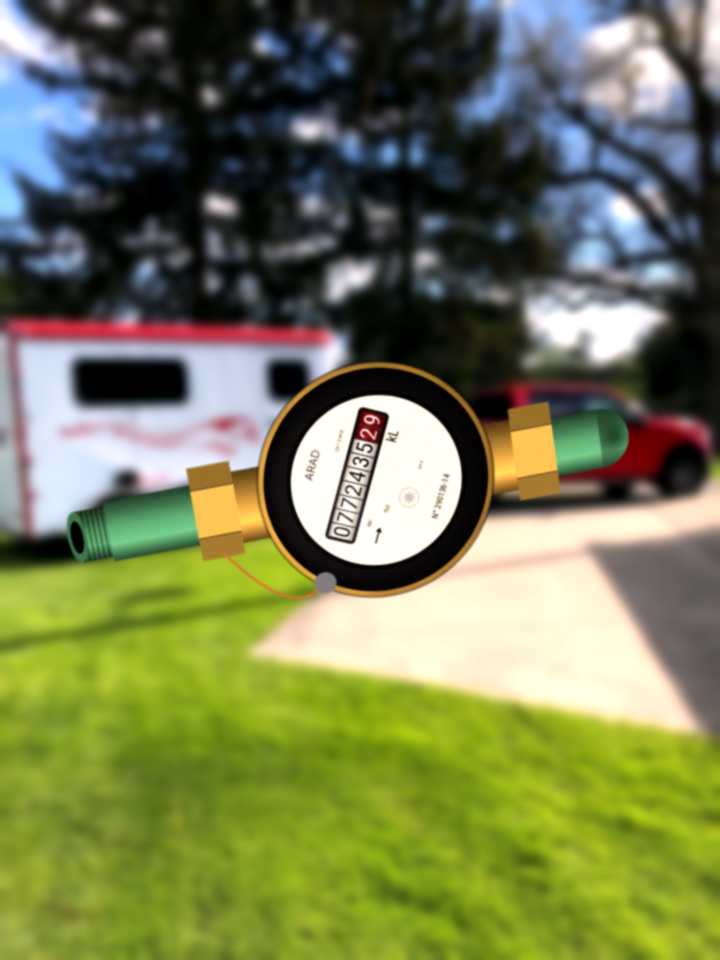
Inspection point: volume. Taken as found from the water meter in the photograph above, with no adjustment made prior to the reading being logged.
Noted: 772435.29 kL
